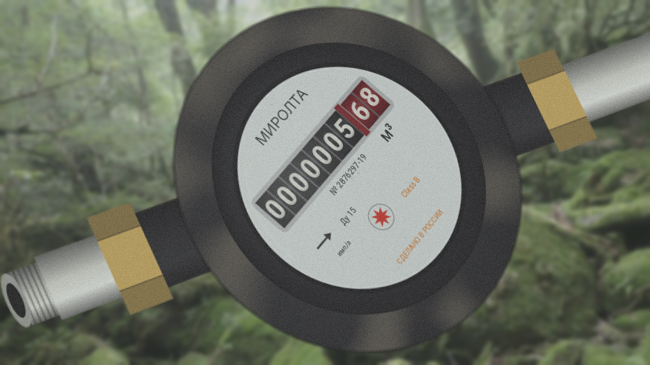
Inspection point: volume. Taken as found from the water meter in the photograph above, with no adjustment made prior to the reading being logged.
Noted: 5.68 m³
